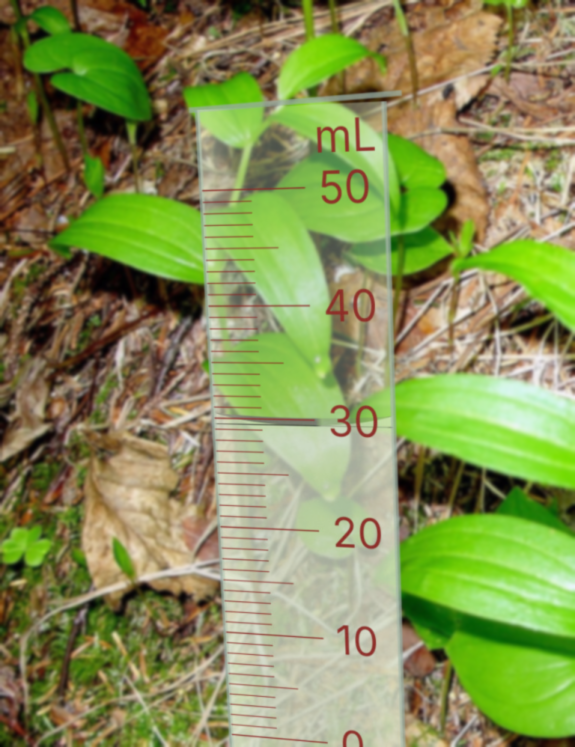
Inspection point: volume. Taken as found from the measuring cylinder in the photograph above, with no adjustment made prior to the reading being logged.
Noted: 29.5 mL
